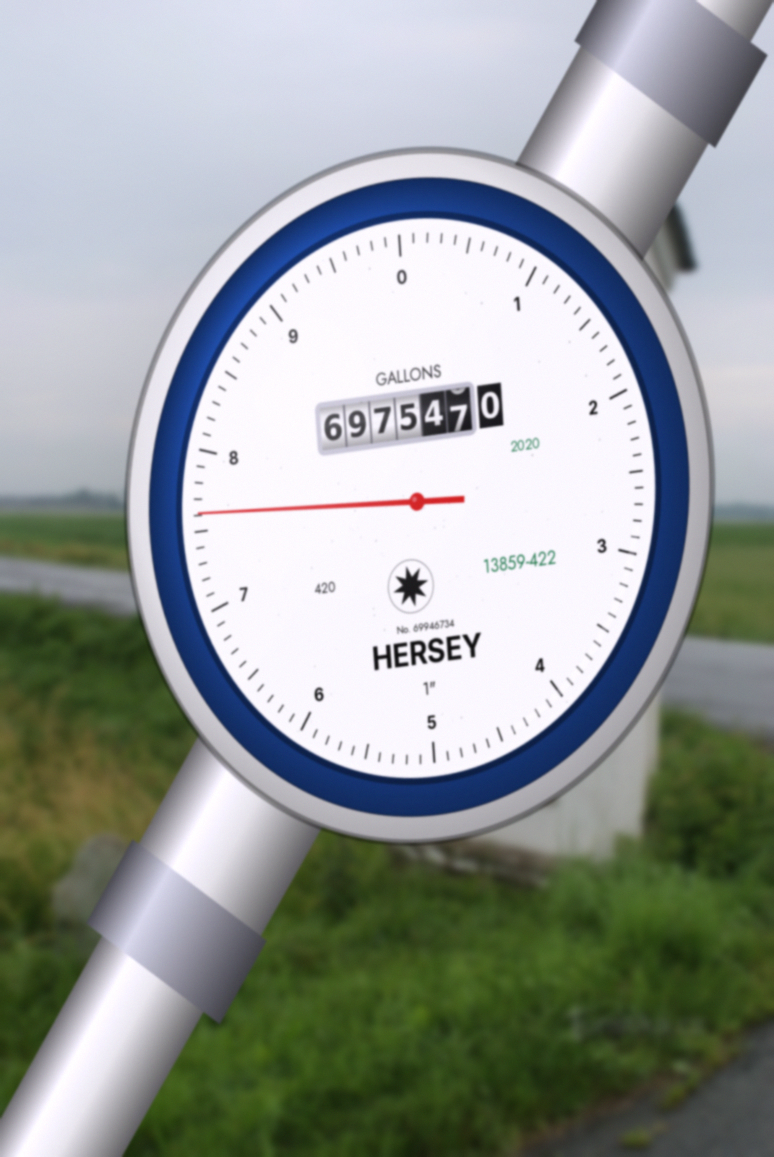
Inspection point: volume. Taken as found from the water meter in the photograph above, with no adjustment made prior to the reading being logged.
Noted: 6975467.6 gal
